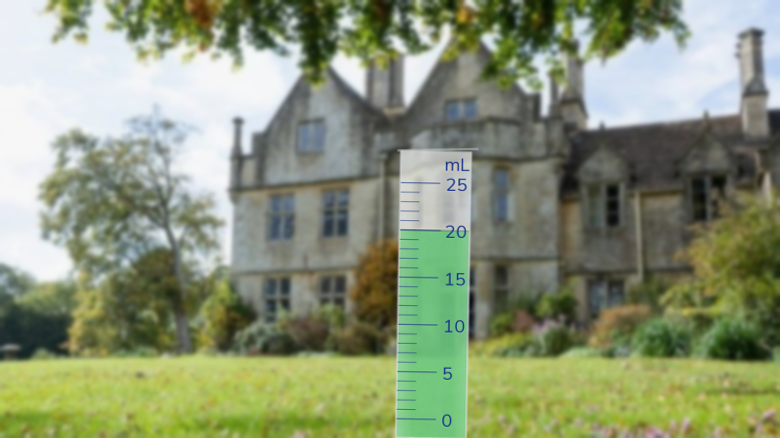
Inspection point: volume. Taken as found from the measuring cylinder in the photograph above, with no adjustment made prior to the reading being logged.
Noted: 20 mL
